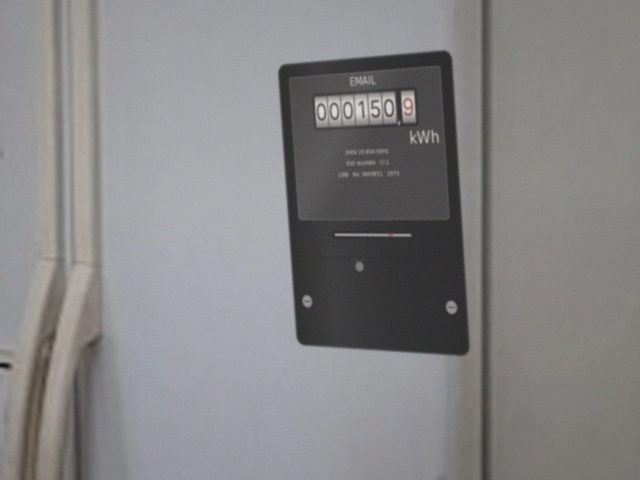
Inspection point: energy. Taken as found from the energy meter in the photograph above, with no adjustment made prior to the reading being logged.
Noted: 150.9 kWh
